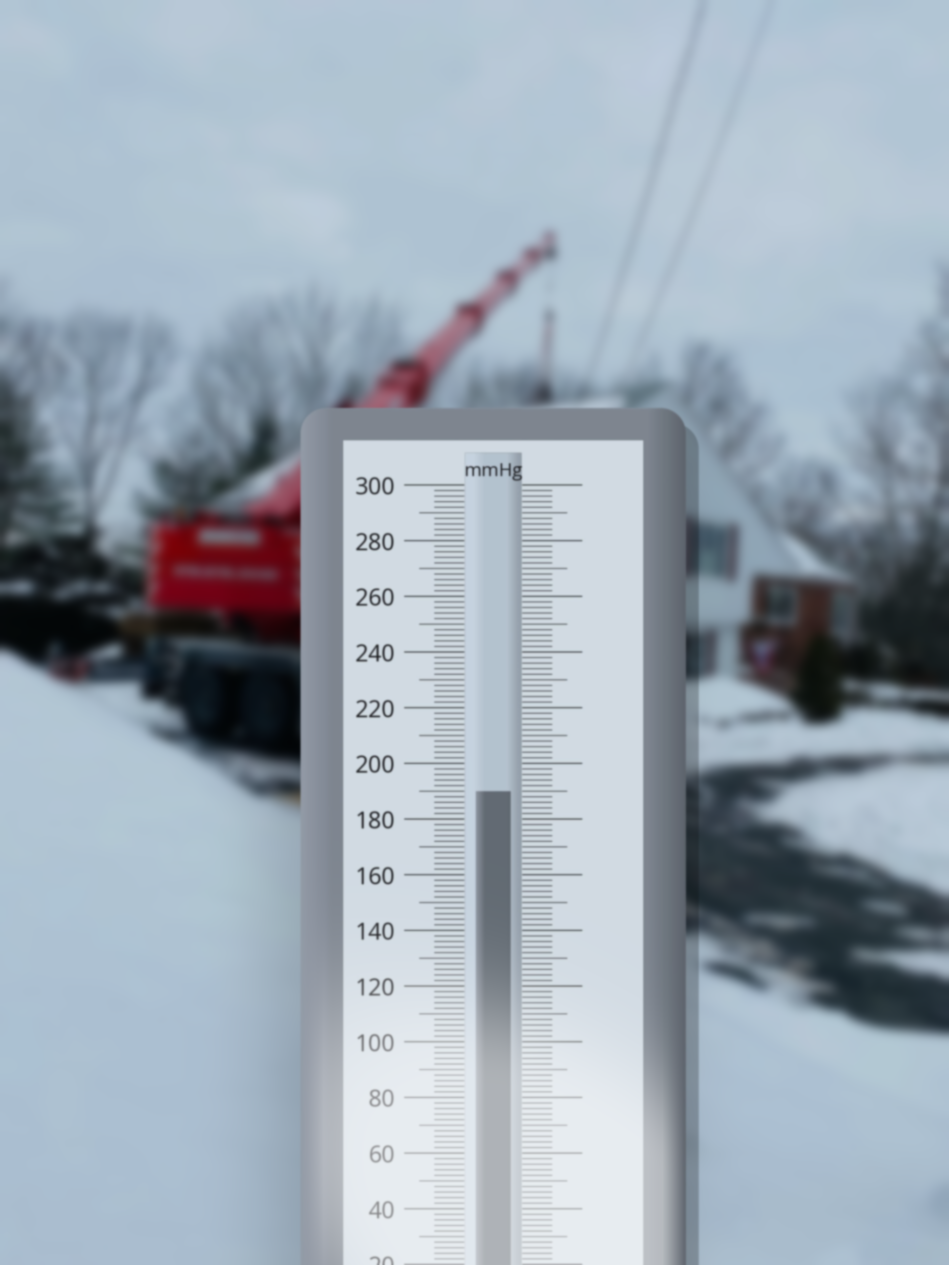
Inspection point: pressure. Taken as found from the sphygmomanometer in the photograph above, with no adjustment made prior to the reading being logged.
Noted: 190 mmHg
